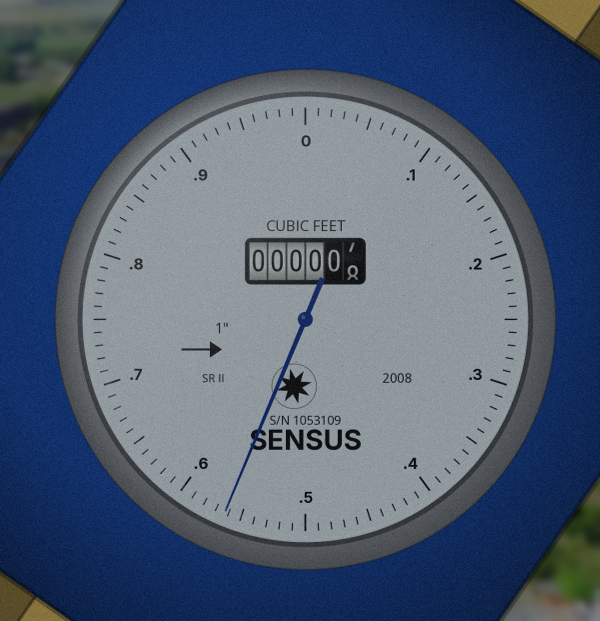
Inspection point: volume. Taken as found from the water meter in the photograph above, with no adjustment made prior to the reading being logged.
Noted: 7.56 ft³
